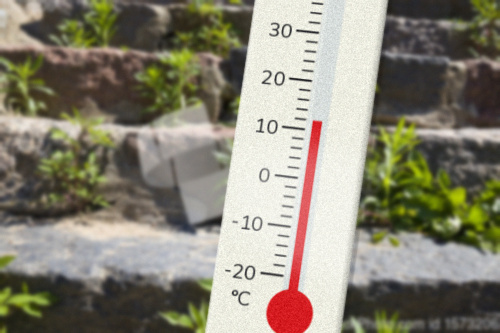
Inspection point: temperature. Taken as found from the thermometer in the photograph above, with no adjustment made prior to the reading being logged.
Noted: 12 °C
